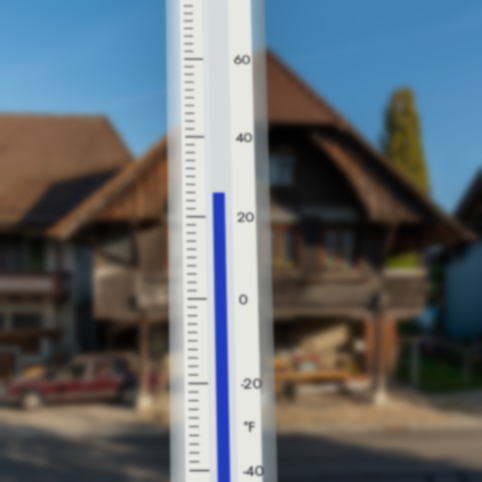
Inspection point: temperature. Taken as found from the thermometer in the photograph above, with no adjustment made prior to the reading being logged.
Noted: 26 °F
